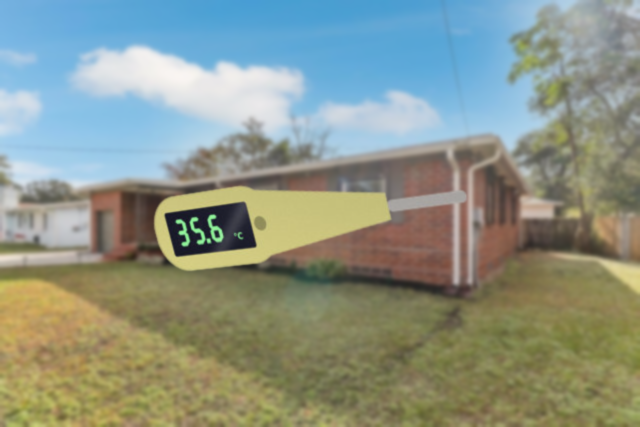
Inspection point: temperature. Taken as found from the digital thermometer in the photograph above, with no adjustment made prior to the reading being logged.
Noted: 35.6 °C
